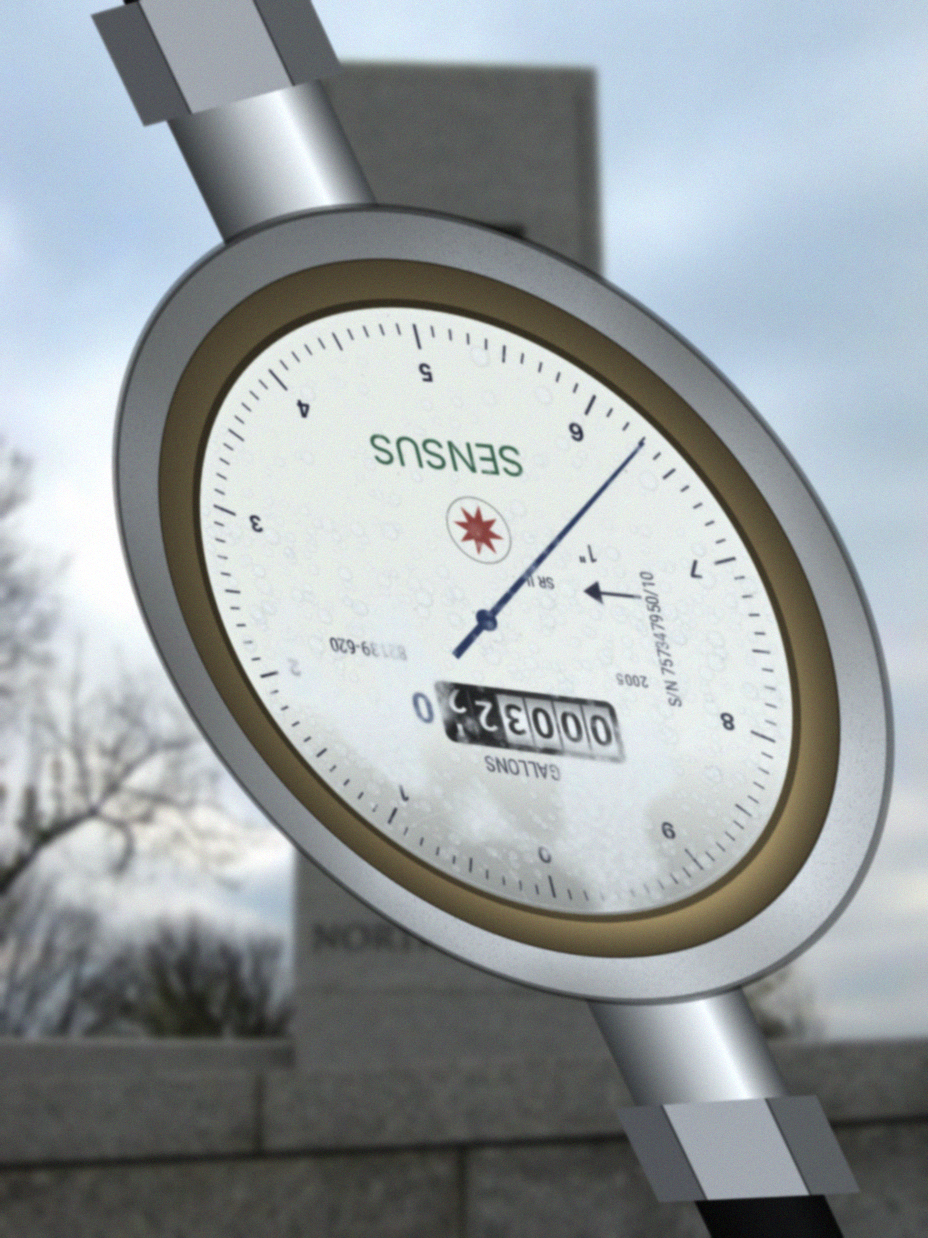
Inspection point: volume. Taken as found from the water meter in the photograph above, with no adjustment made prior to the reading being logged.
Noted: 3216.3 gal
